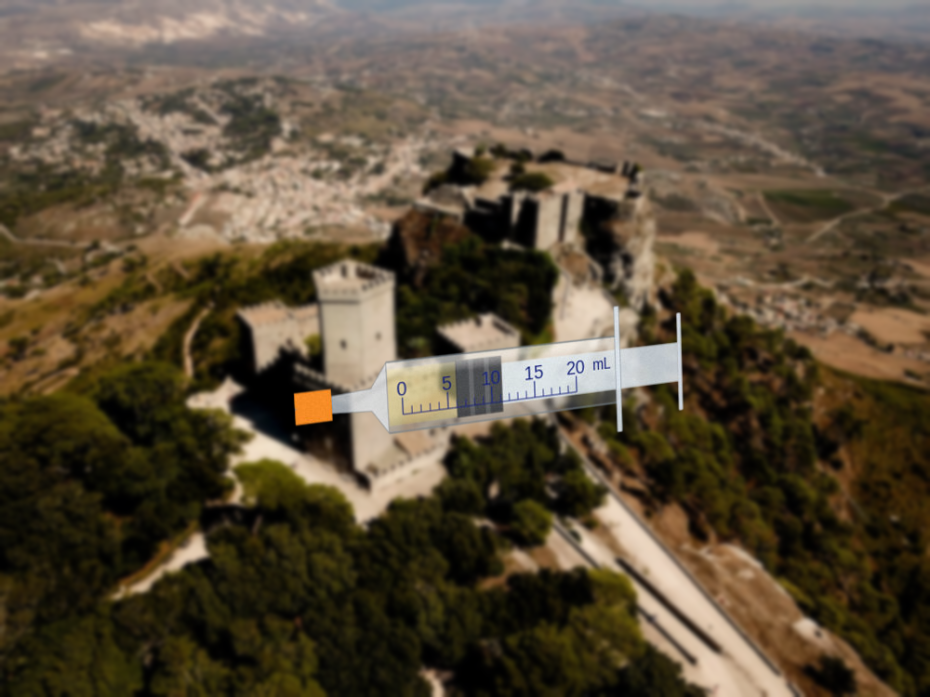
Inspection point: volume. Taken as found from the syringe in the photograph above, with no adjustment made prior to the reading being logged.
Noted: 6 mL
